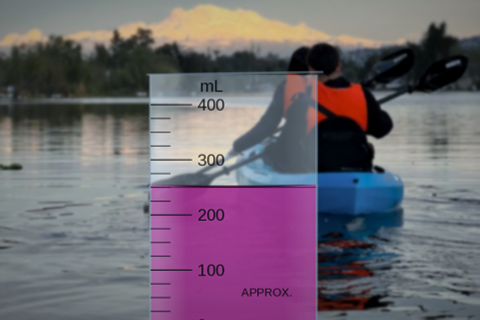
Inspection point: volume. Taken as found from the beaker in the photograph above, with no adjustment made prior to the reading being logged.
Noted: 250 mL
